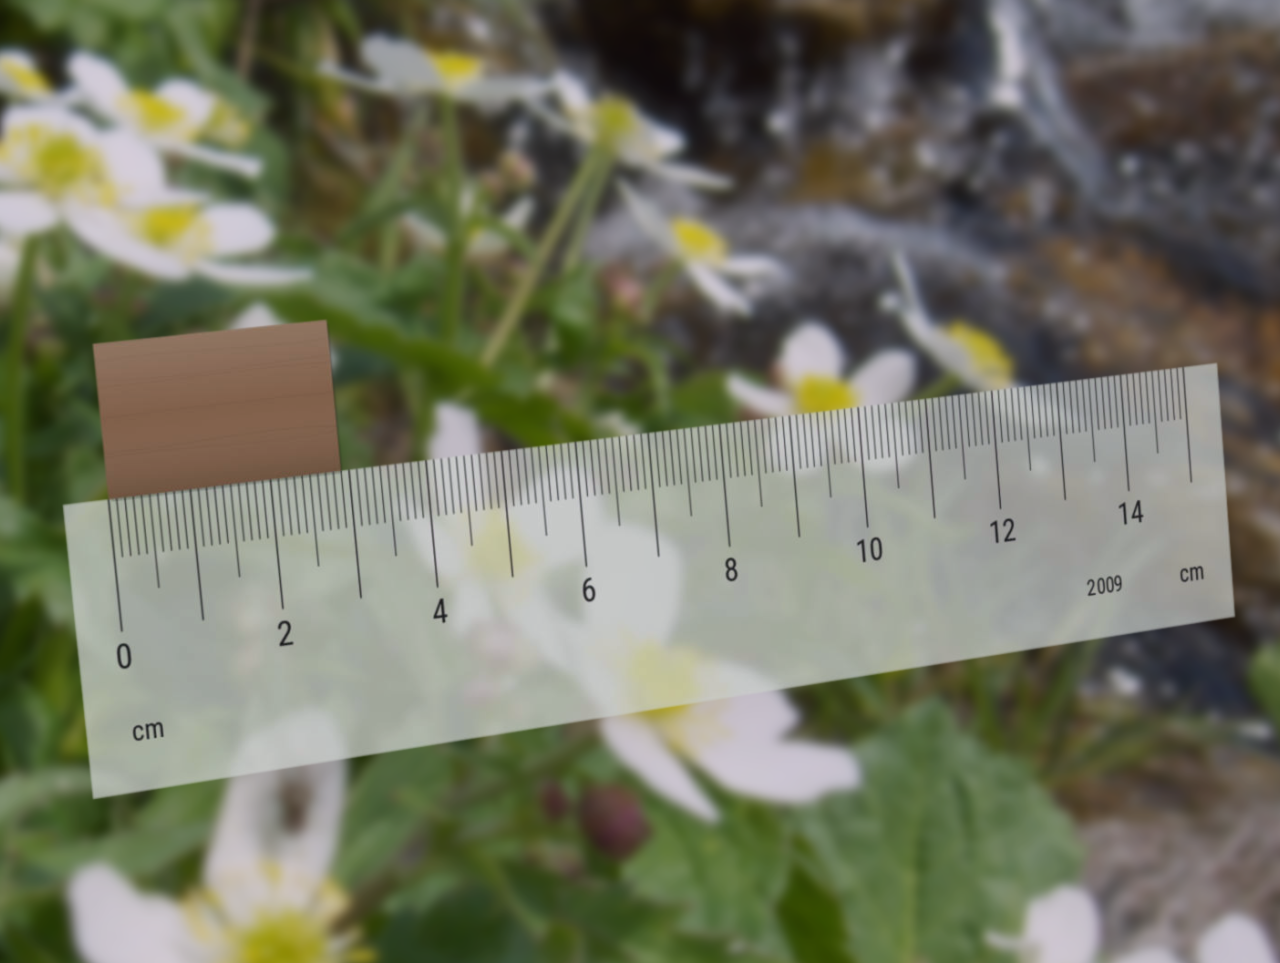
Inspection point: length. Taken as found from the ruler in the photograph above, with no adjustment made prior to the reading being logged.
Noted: 2.9 cm
